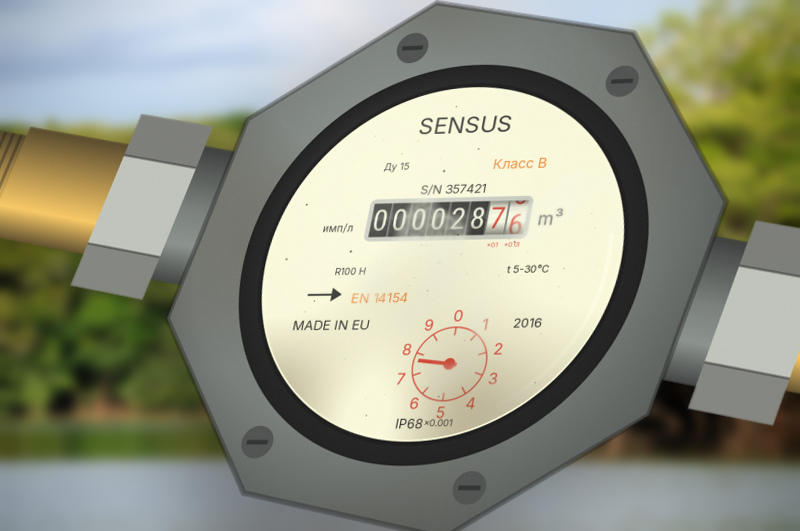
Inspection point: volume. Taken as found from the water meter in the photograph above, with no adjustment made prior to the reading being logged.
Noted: 28.757 m³
